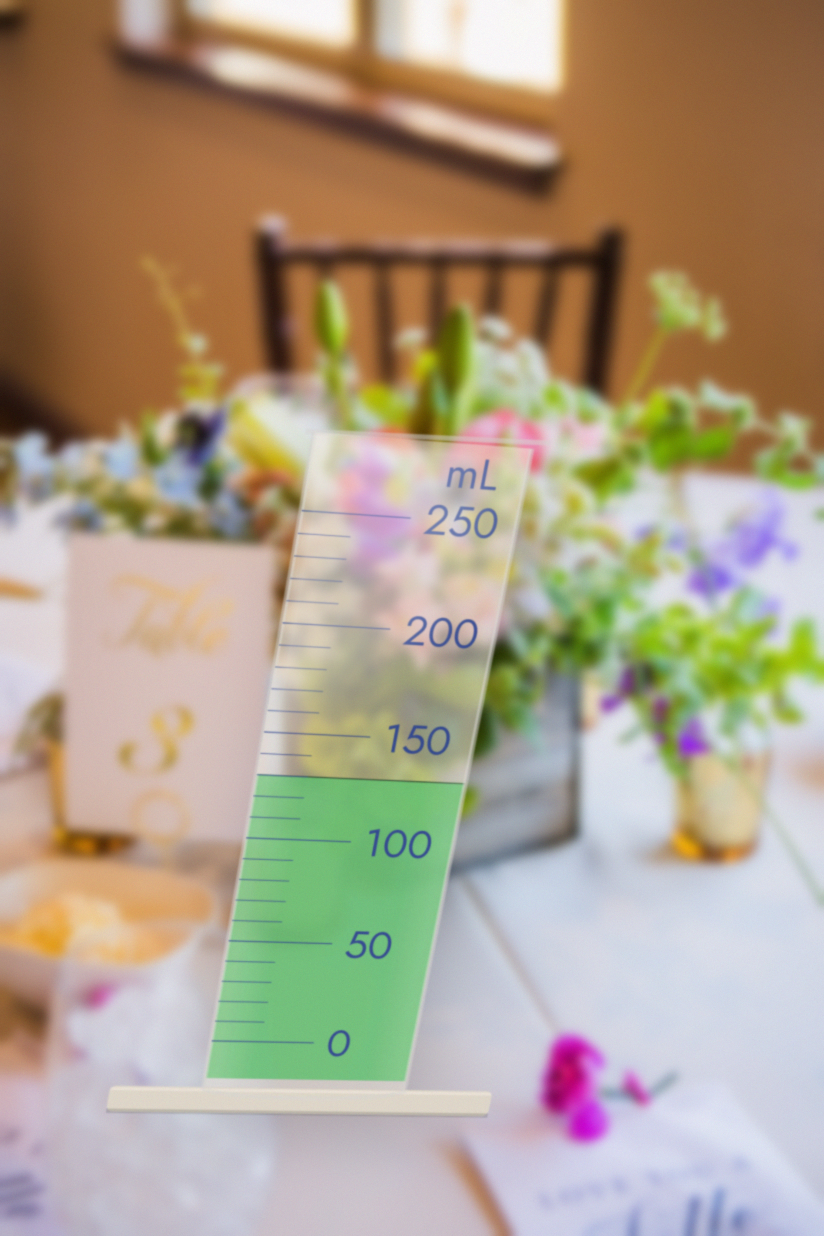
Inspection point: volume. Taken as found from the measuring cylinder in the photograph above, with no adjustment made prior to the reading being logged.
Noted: 130 mL
